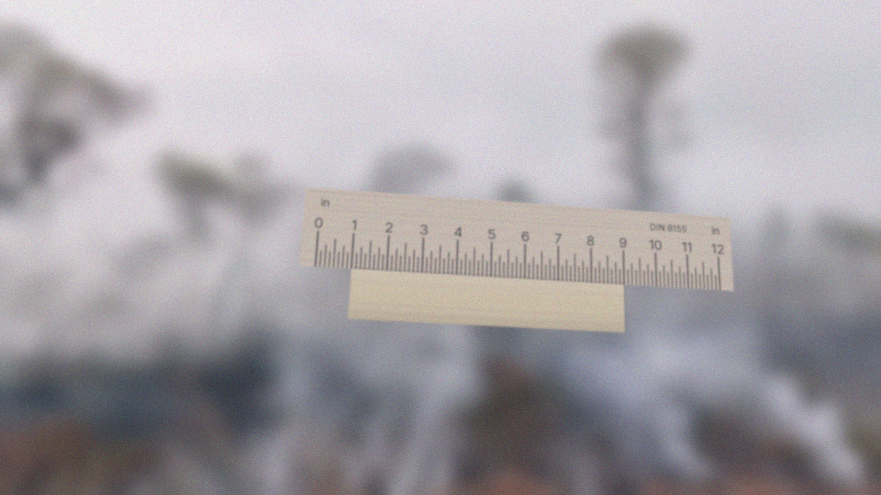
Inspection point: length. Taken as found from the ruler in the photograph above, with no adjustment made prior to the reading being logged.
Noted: 8 in
